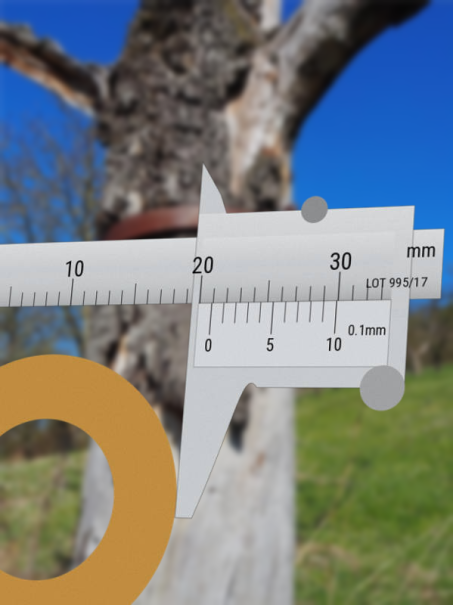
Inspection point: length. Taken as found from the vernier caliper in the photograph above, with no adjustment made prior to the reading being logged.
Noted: 20.9 mm
